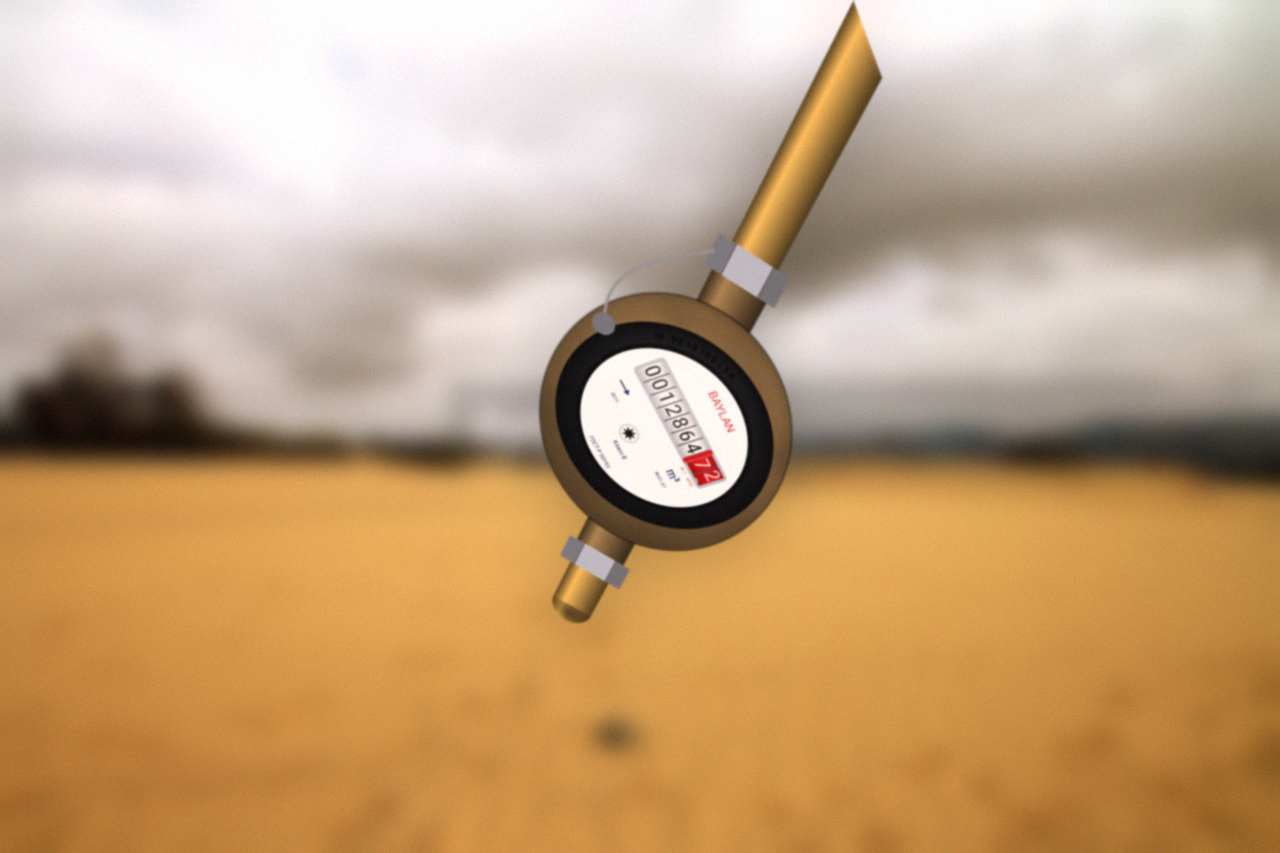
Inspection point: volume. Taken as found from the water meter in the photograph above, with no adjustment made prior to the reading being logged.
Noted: 12864.72 m³
